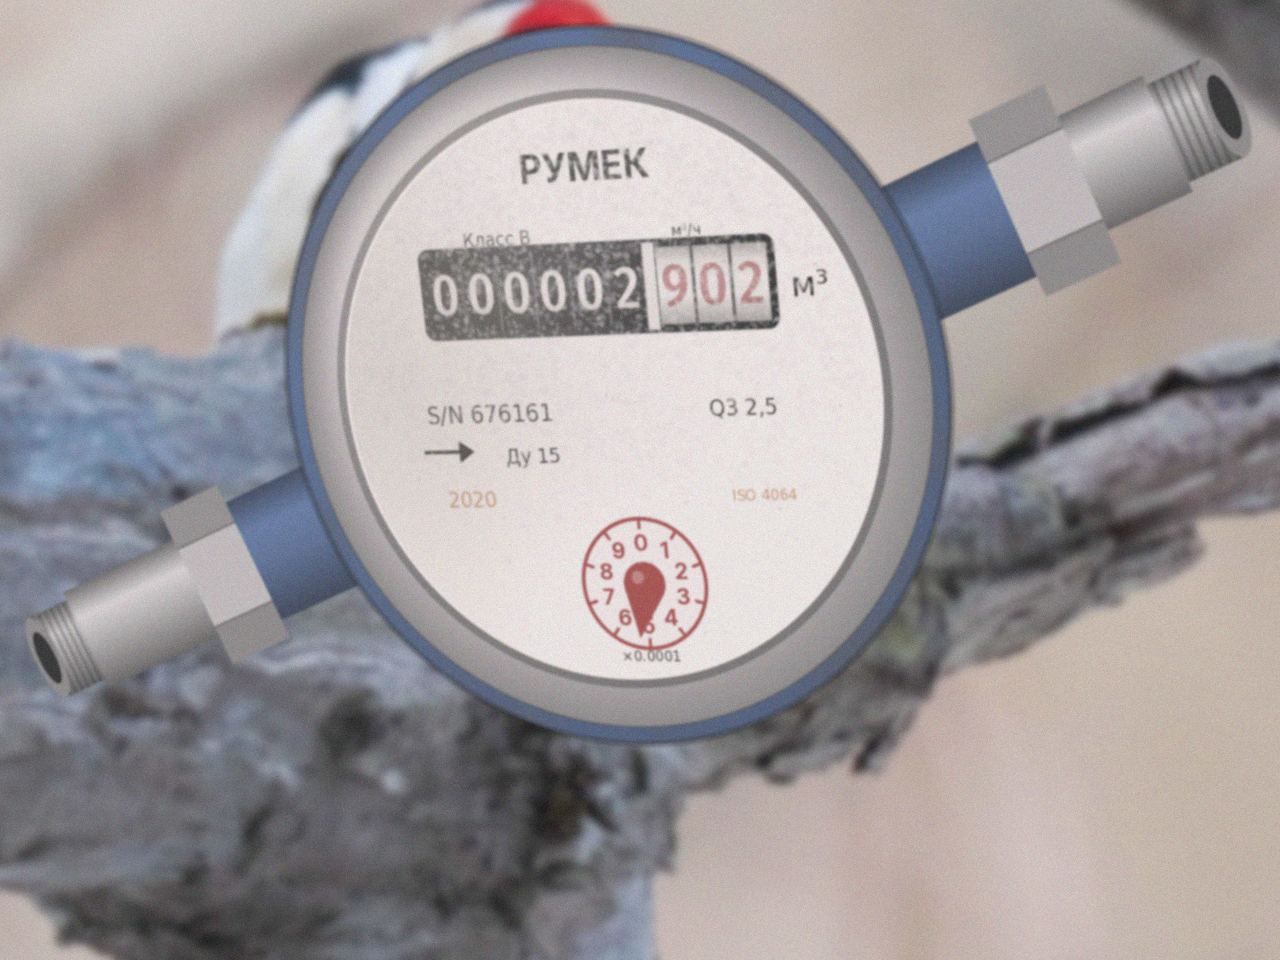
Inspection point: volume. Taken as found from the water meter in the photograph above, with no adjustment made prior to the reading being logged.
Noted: 2.9025 m³
